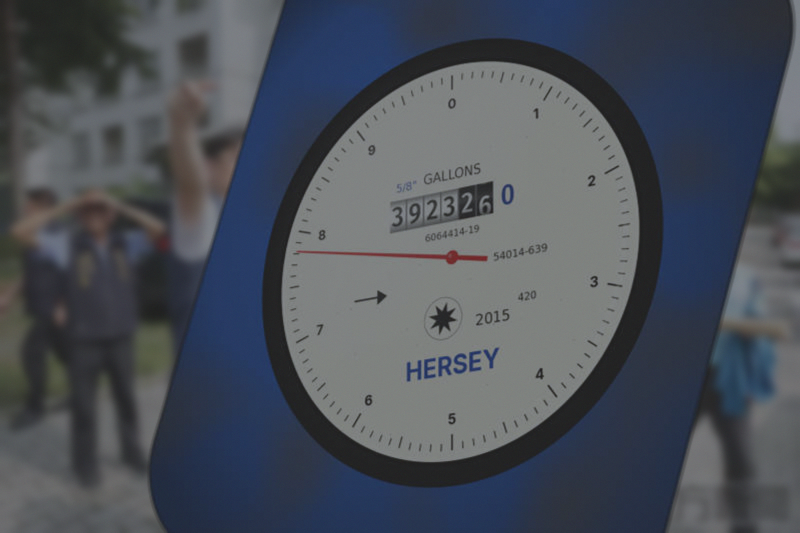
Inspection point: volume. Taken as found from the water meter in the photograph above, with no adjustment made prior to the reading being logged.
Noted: 3923257.8 gal
